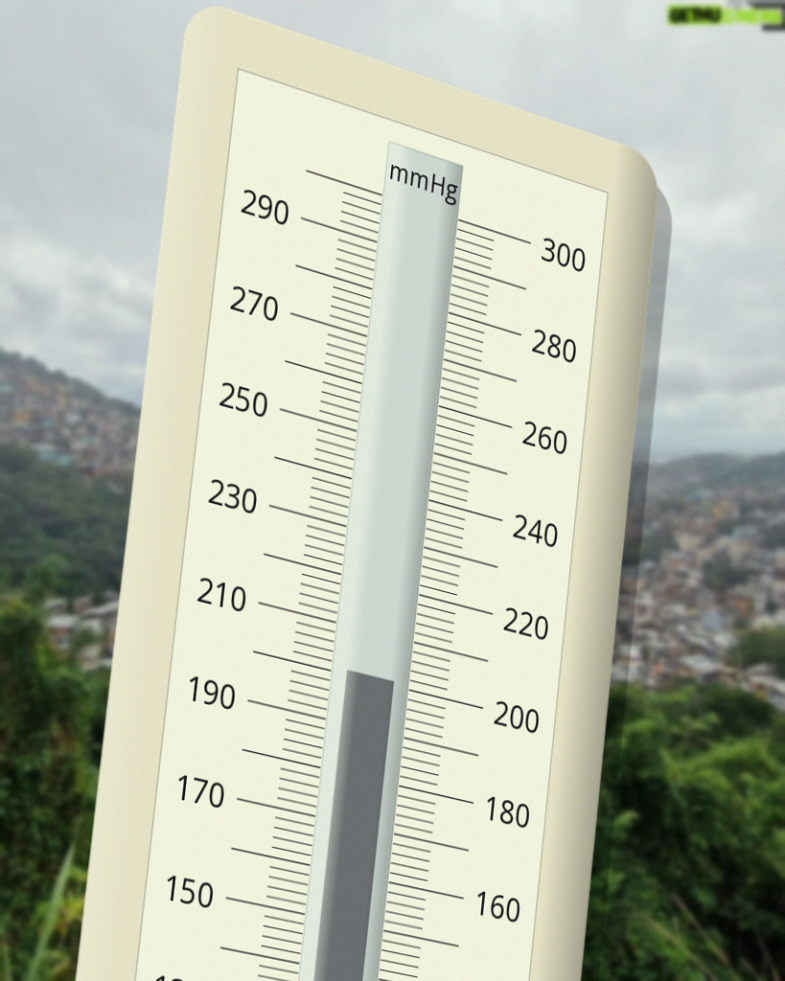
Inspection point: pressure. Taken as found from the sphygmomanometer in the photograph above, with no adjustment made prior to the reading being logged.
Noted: 201 mmHg
